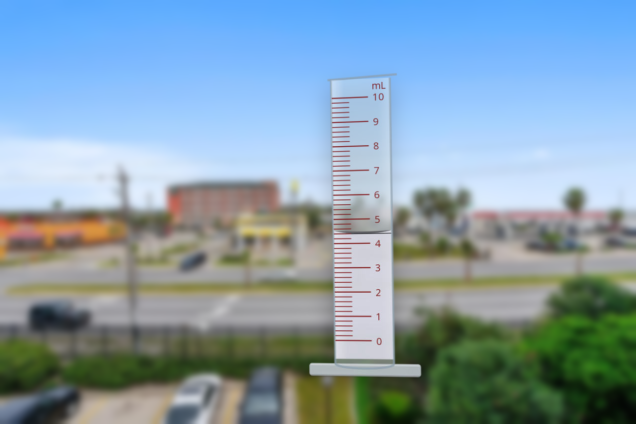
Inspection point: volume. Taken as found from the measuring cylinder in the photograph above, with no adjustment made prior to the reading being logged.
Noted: 4.4 mL
